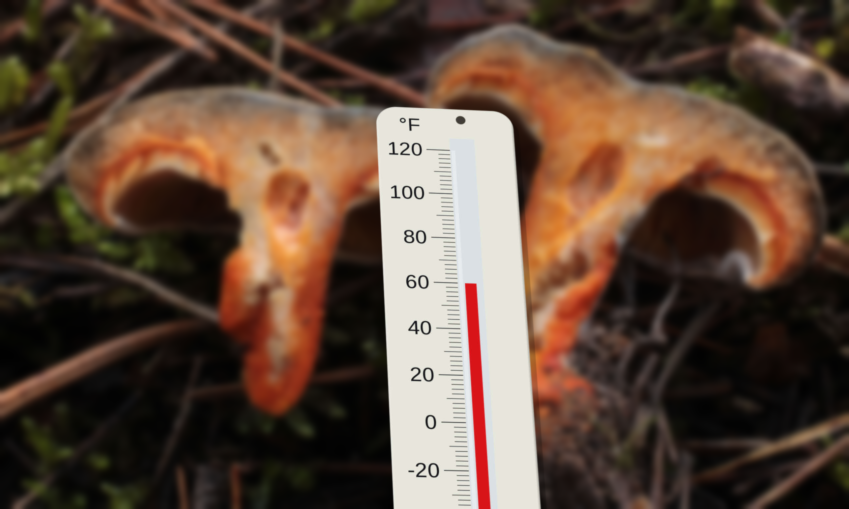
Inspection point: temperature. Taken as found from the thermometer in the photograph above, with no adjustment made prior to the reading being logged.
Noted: 60 °F
